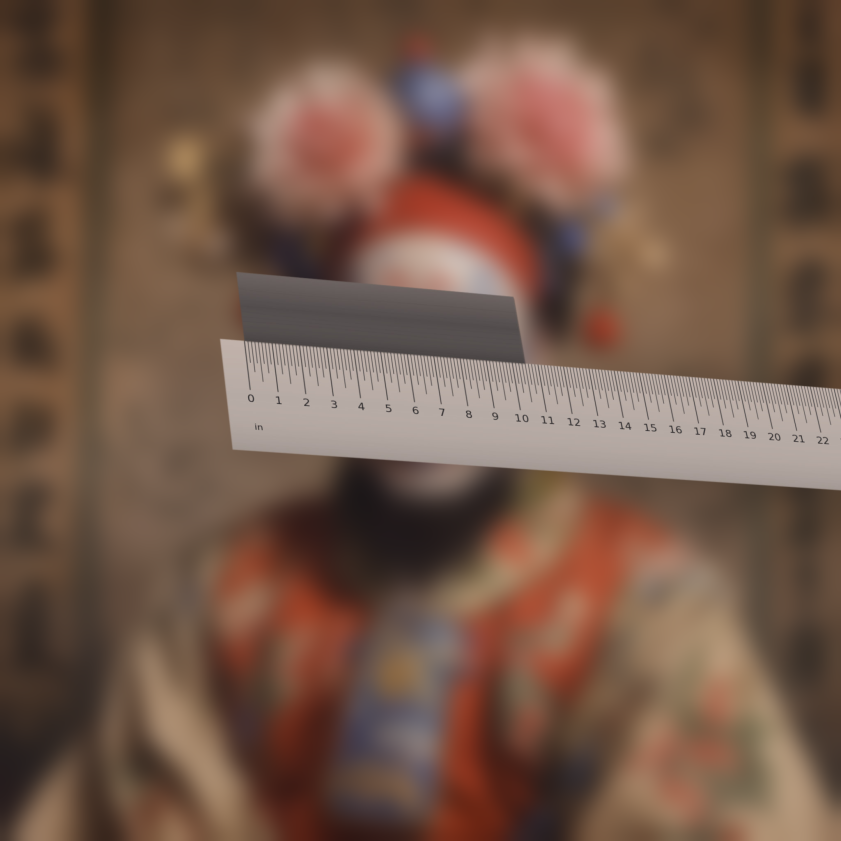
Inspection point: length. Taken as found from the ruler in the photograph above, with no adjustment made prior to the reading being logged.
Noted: 10.5 in
